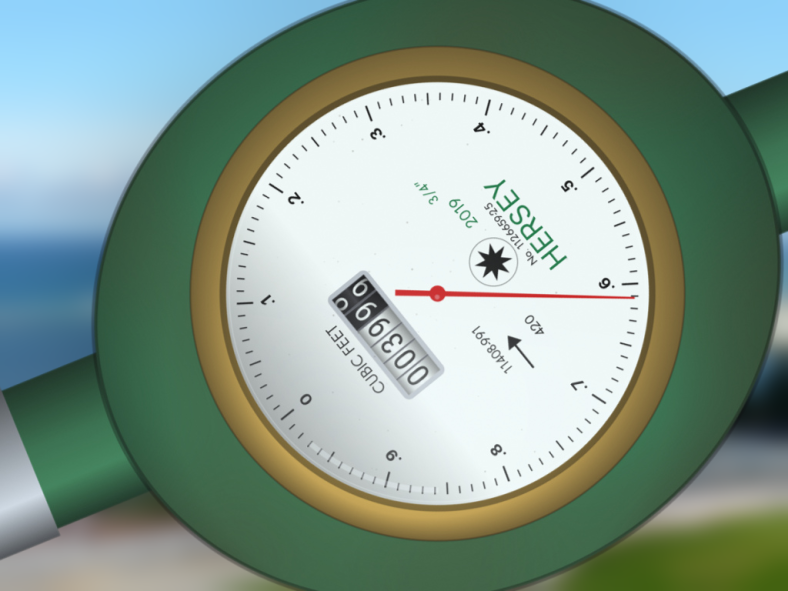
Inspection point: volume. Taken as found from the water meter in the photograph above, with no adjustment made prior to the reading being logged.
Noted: 3998.61 ft³
